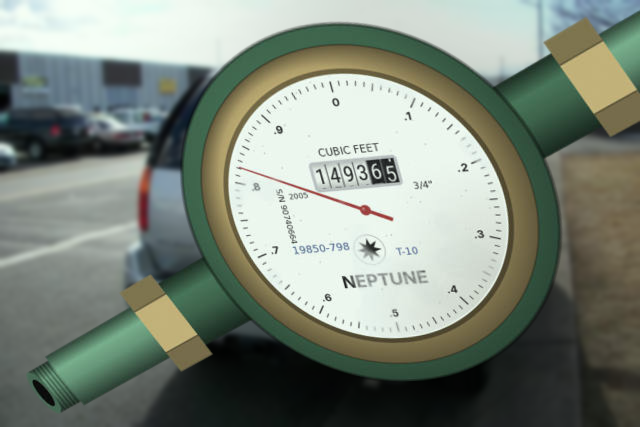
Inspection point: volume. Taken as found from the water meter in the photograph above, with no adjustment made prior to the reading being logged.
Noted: 149364.82 ft³
